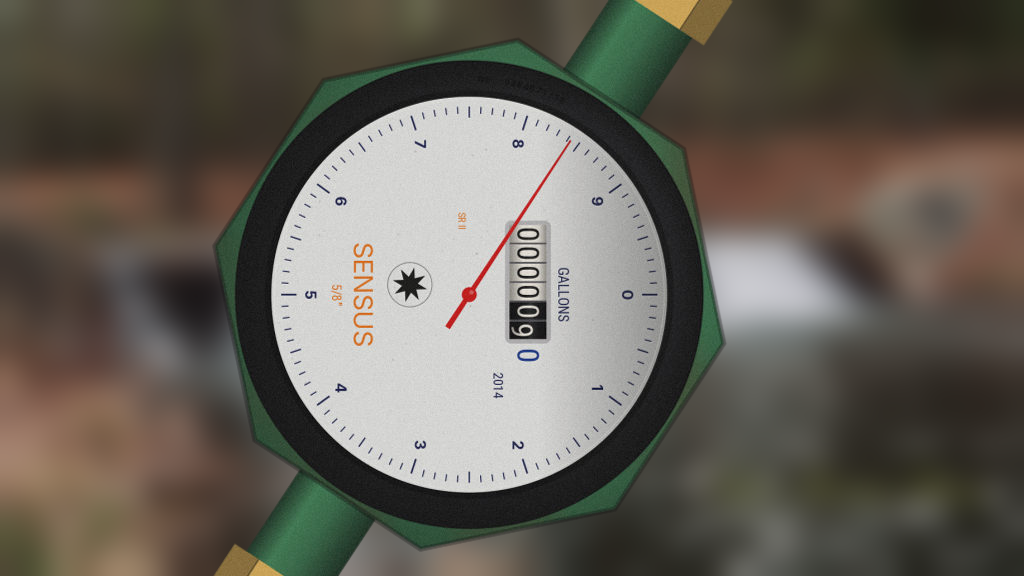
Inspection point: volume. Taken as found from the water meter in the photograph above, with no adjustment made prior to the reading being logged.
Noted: 88.4 gal
